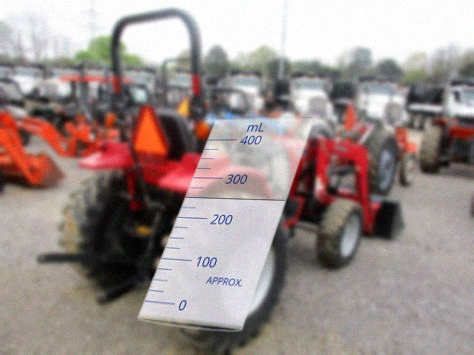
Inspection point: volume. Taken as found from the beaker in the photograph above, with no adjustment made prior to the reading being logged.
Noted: 250 mL
